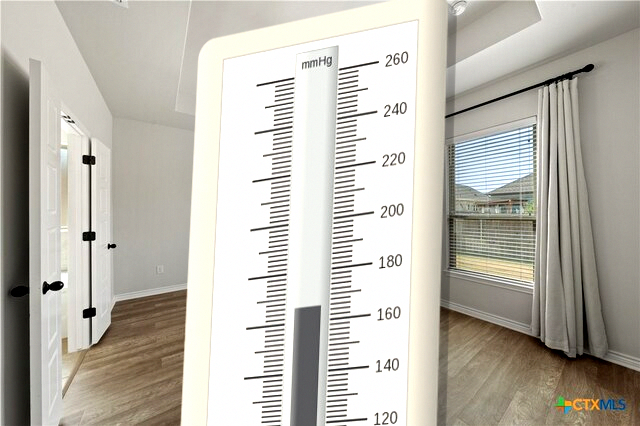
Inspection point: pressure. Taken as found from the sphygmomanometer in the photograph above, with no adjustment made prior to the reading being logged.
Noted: 166 mmHg
